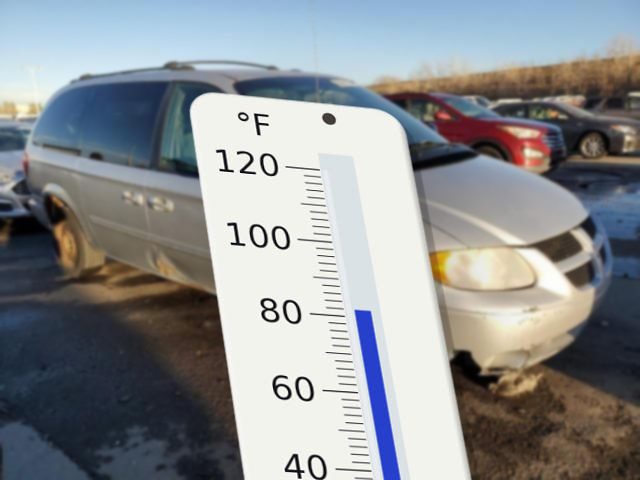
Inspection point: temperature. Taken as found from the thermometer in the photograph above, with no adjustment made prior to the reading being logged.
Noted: 82 °F
